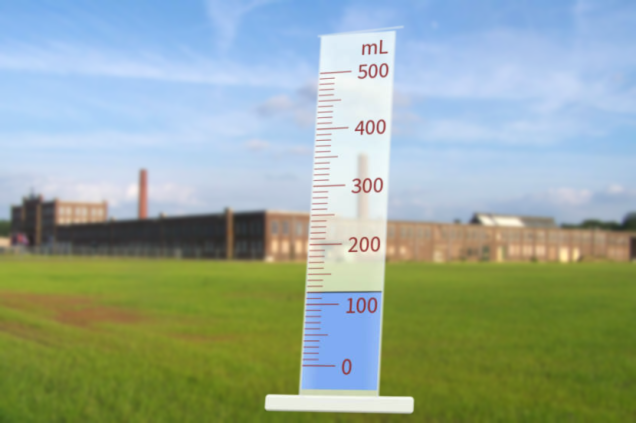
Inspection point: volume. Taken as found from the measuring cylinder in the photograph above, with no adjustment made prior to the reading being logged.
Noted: 120 mL
